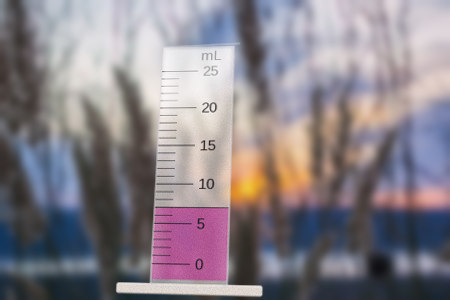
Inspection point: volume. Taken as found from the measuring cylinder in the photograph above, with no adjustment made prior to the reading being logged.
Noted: 7 mL
